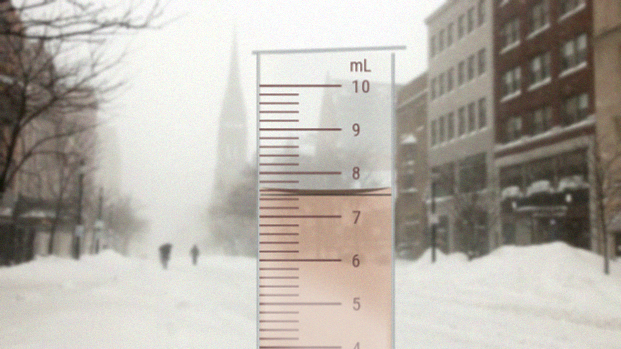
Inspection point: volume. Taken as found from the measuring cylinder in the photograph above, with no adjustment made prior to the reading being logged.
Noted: 7.5 mL
